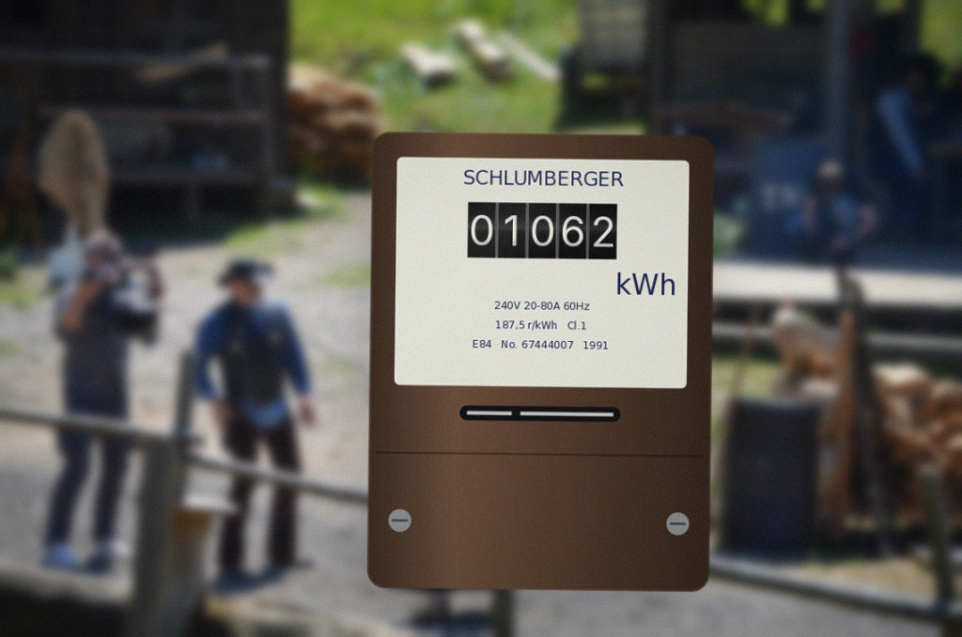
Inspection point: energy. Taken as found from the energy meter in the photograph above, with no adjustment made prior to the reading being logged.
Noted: 1062 kWh
